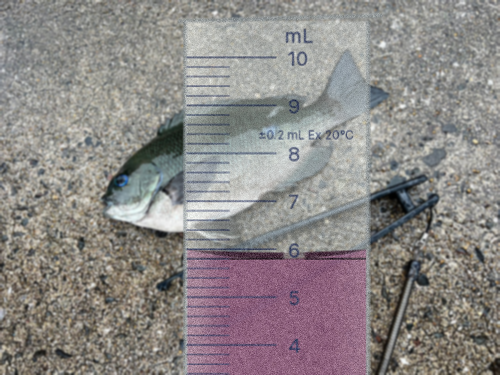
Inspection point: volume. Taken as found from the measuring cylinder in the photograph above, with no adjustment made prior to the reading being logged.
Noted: 5.8 mL
